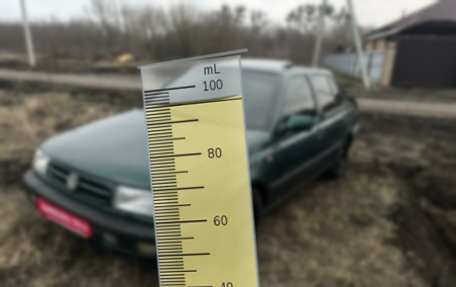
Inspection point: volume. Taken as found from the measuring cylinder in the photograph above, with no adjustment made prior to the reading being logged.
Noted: 95 mL
